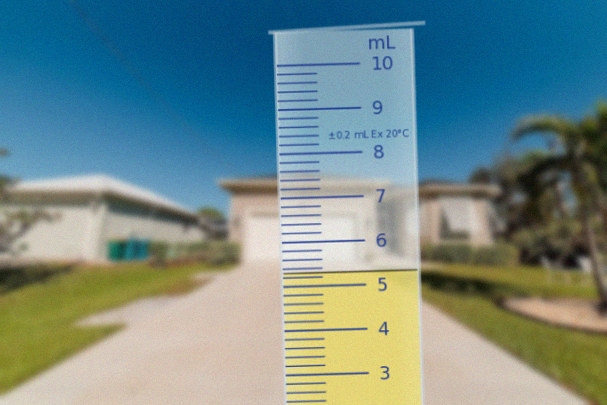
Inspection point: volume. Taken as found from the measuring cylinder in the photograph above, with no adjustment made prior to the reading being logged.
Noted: 5.3 mL
